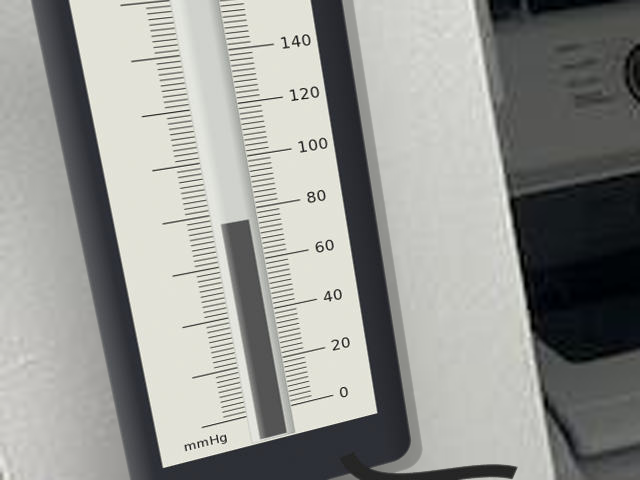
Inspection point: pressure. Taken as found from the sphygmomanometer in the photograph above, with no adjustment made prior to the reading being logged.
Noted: 76 mmHg
